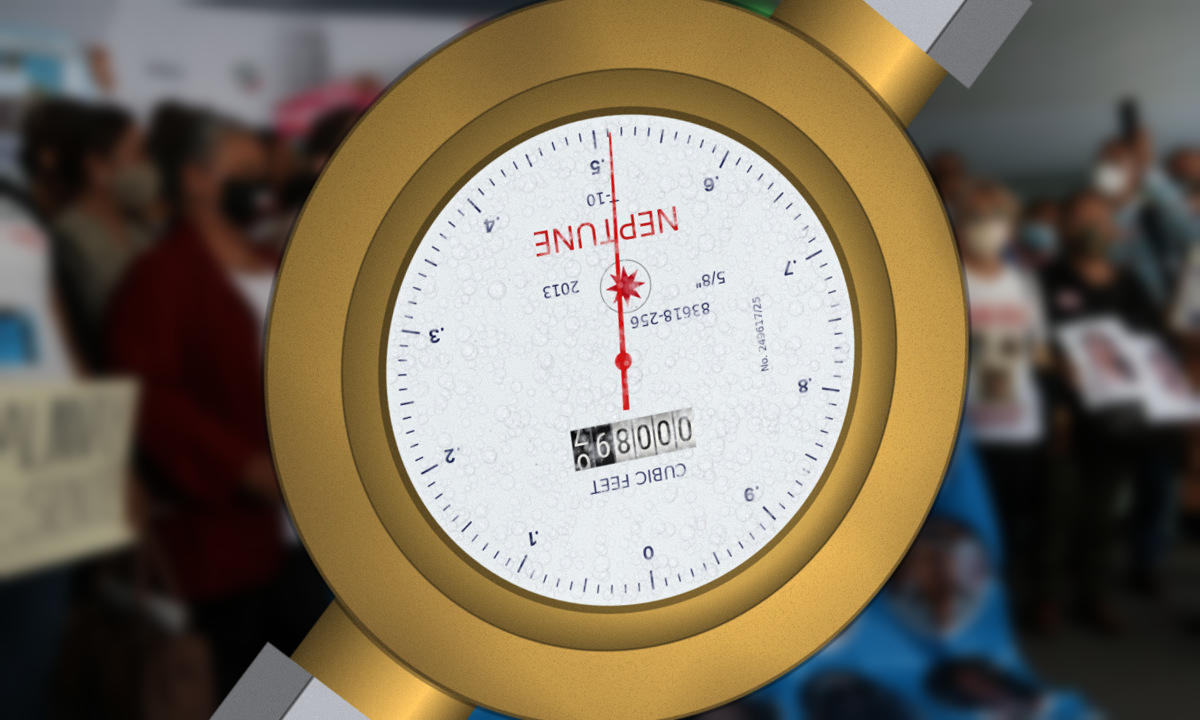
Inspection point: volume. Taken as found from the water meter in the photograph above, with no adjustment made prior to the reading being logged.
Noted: 896.51 ft³
